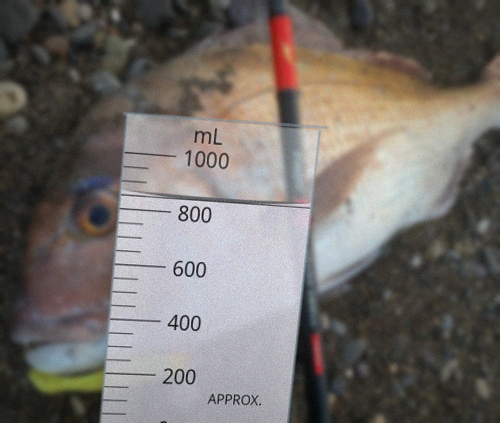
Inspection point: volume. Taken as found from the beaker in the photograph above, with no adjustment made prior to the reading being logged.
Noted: 850 mL
